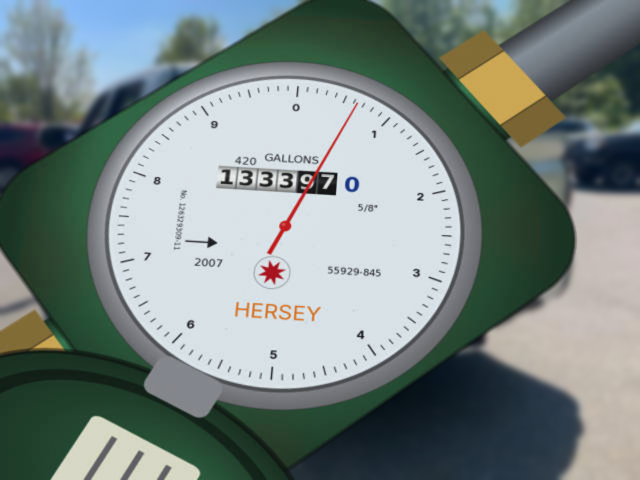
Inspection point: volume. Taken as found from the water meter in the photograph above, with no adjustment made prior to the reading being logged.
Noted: 1333970.6 gal
